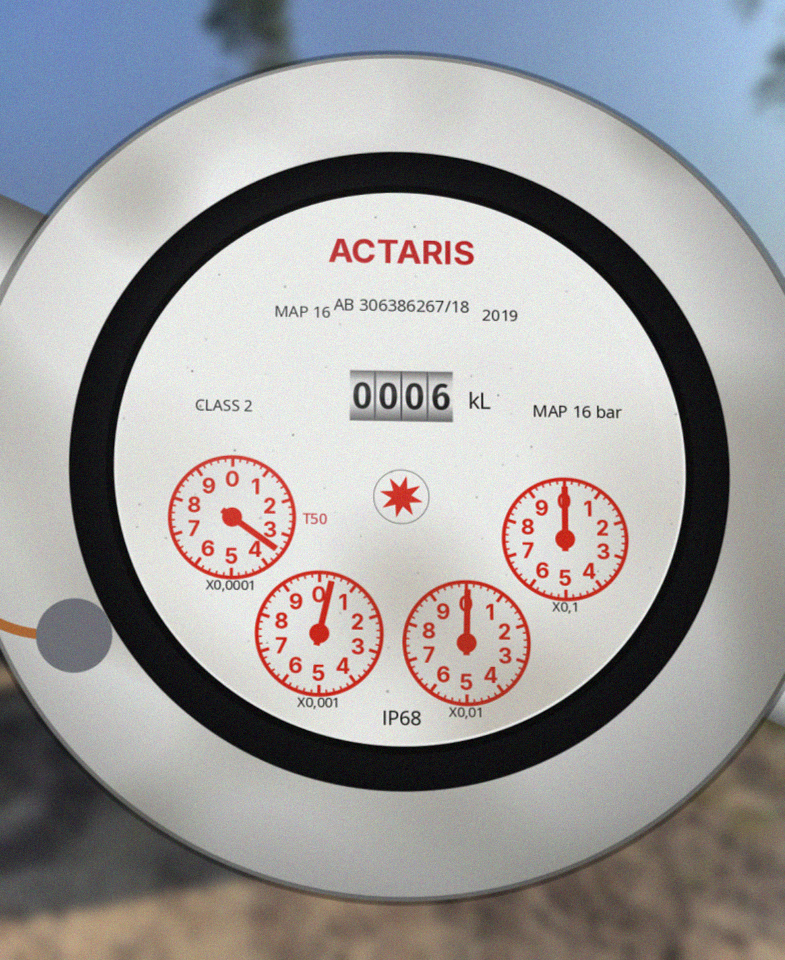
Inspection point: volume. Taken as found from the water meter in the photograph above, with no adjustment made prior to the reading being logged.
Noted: 6.0003 kL
